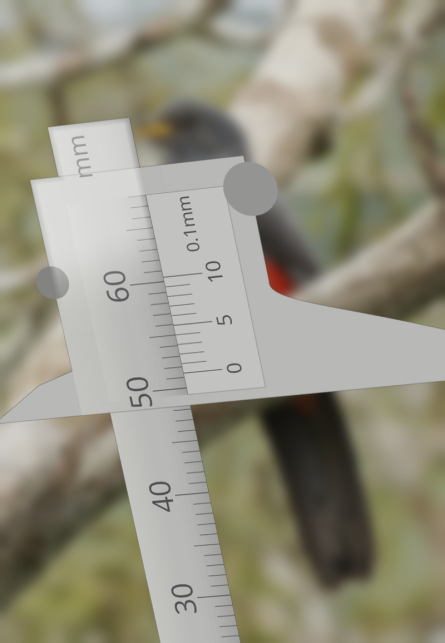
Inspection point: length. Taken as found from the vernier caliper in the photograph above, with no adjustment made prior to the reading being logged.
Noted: 51.4 mm
